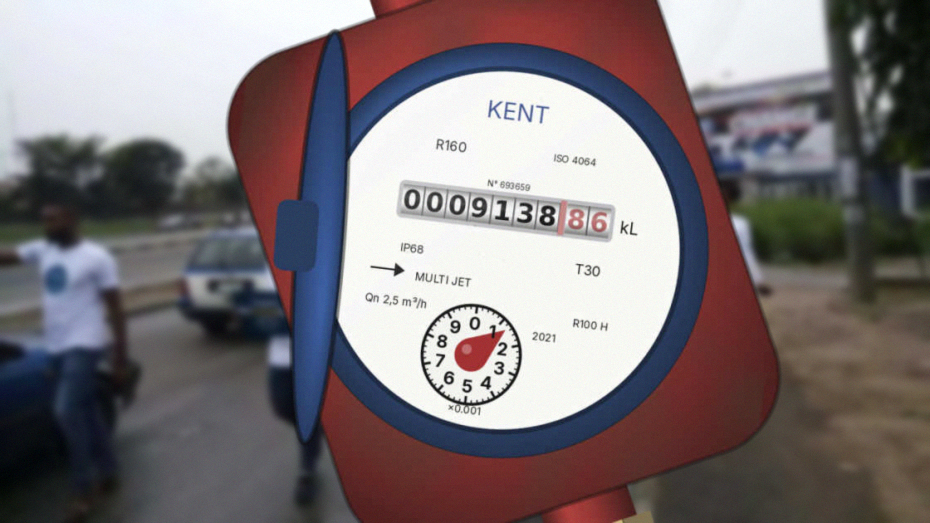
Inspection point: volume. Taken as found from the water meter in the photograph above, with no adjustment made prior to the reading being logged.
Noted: 9138.861 kL
